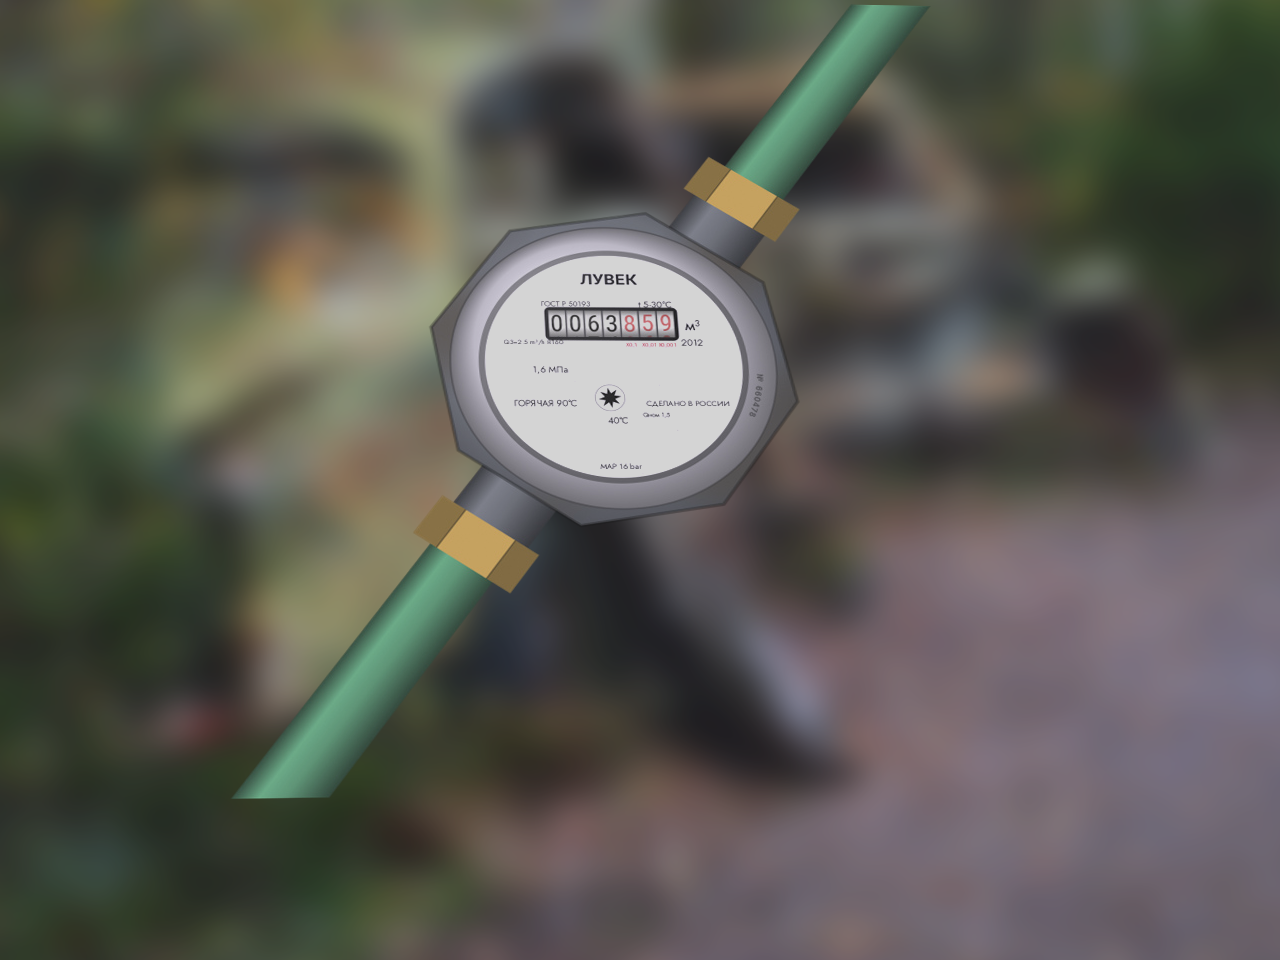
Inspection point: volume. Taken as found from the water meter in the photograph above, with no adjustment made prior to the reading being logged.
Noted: 63.859 m³
